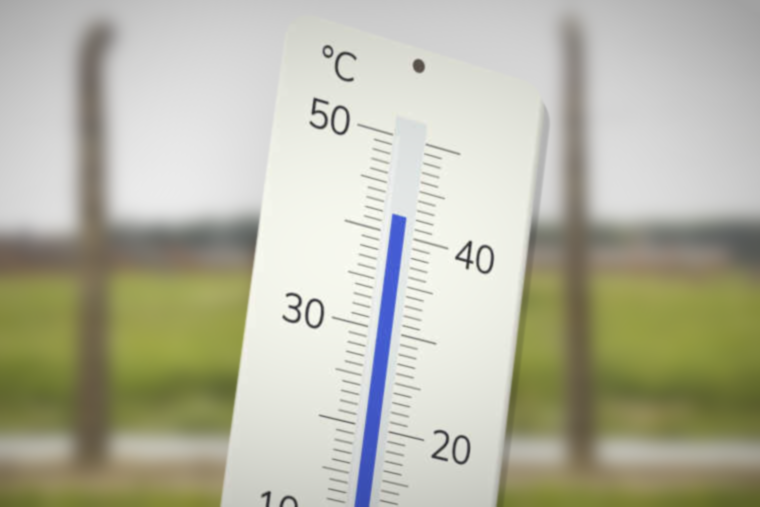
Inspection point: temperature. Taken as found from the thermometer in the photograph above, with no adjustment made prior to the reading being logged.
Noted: 42 °C
